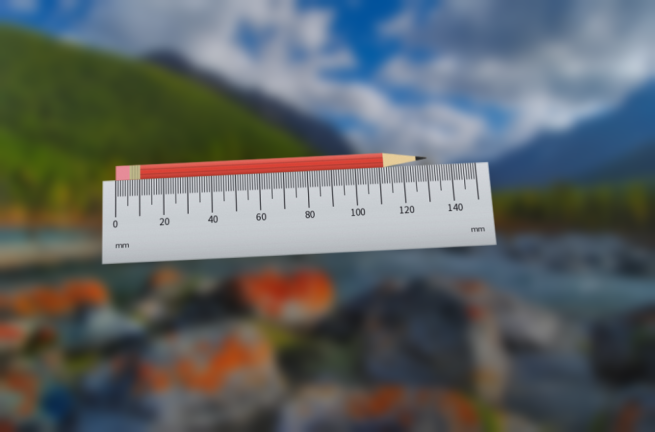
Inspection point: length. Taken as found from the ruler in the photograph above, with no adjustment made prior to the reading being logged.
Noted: 130 mm
